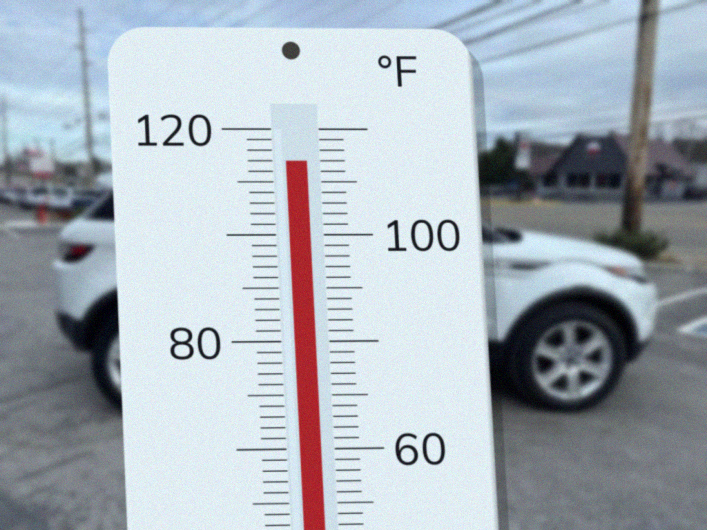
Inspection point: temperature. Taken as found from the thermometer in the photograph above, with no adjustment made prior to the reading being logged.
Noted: 114 °F
